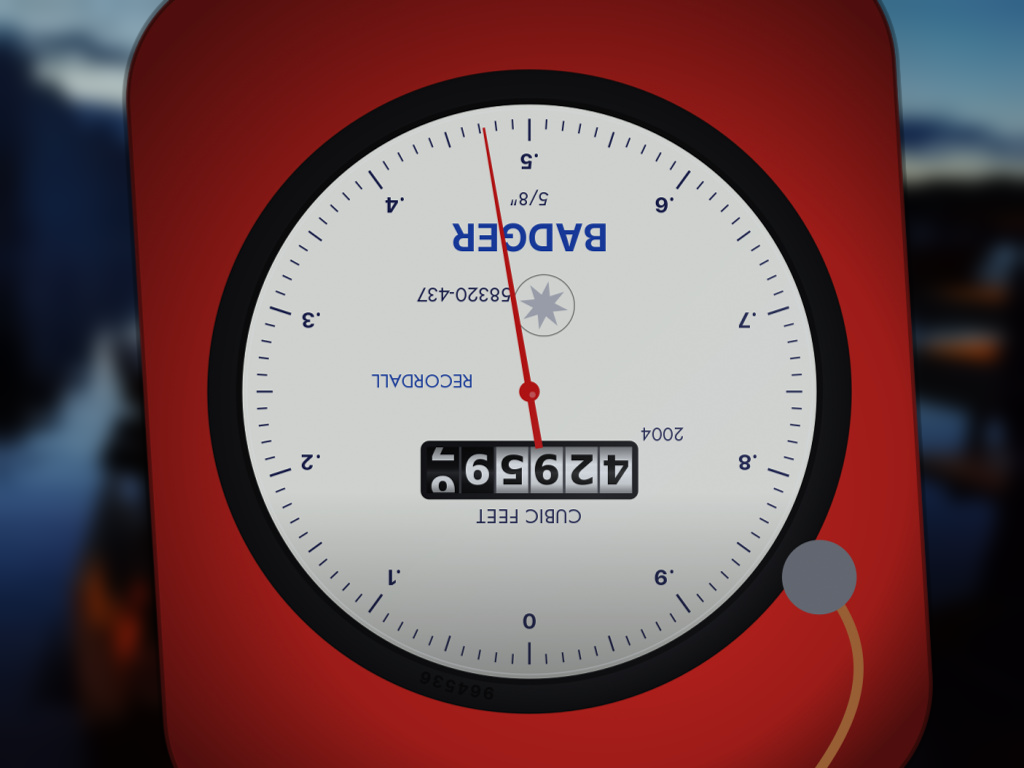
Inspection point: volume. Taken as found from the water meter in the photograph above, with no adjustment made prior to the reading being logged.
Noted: 429596.47 ft³
